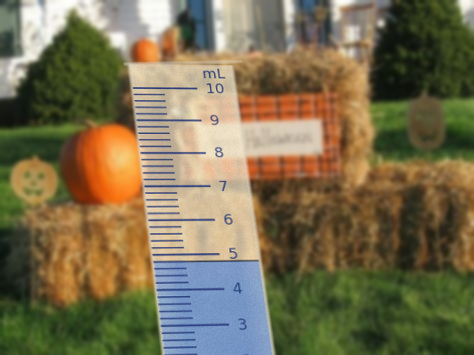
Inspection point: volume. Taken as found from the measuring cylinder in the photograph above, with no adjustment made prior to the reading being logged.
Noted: 4.8 mL
